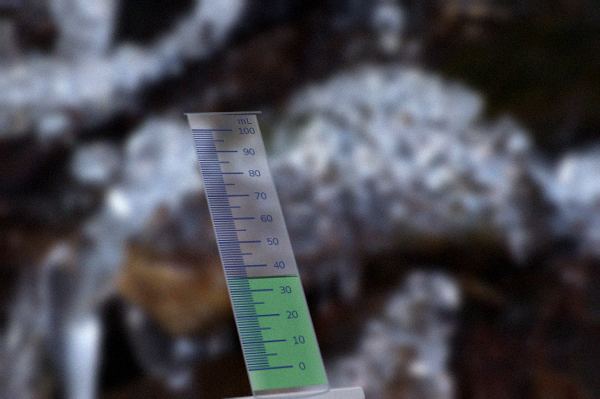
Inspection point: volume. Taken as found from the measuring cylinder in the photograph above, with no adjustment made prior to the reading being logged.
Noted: 35 mL
